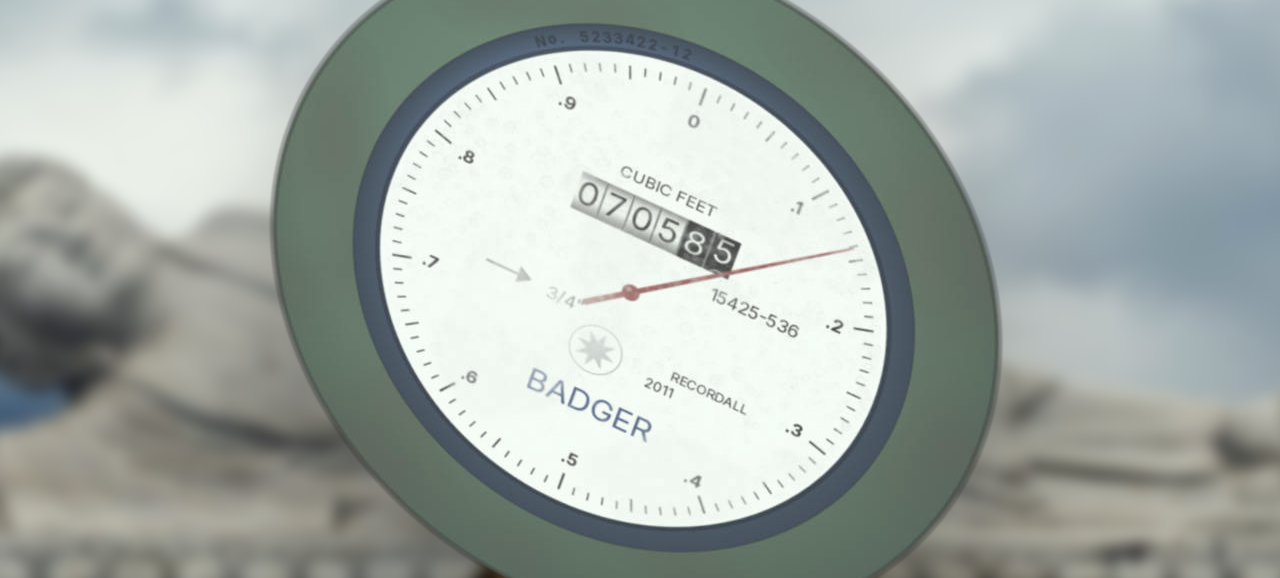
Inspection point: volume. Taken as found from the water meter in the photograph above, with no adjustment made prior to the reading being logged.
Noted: 70585.14 ft³
